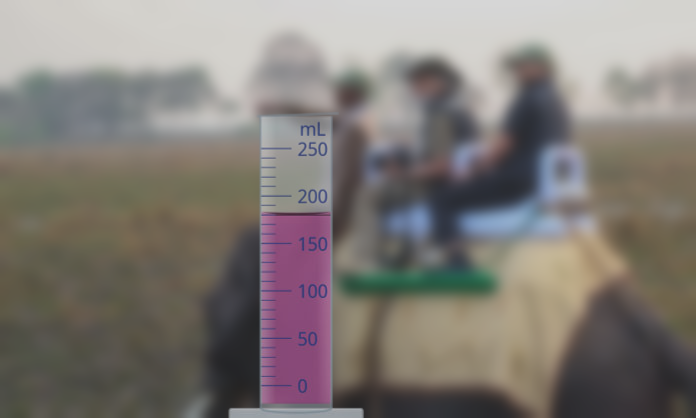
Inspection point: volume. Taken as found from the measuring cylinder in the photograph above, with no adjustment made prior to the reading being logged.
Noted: 180 mL
